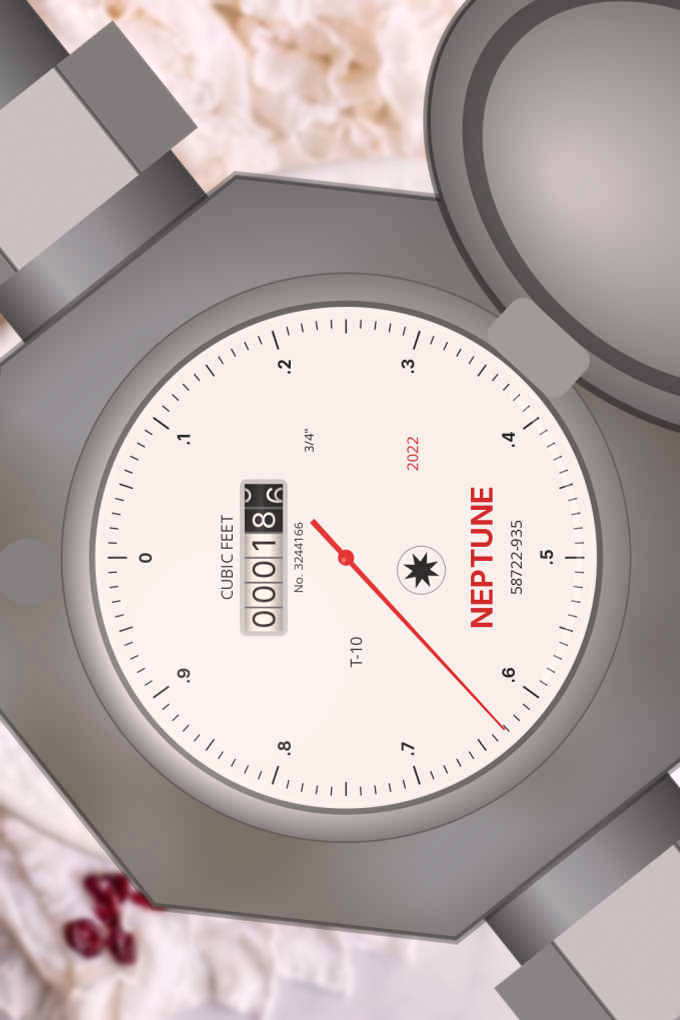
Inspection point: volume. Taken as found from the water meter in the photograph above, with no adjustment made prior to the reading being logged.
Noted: 185.63 ft³
